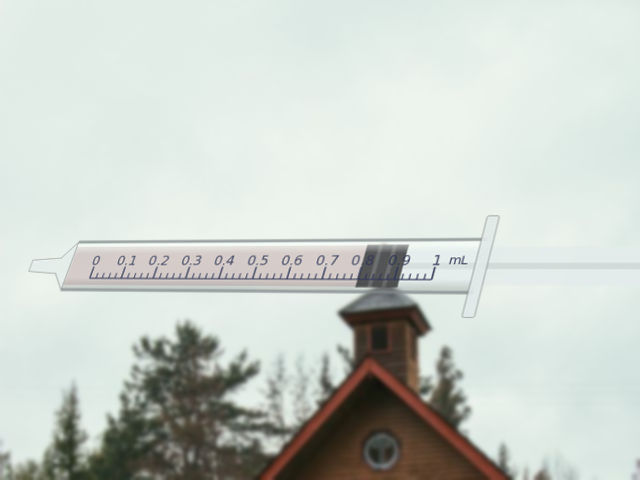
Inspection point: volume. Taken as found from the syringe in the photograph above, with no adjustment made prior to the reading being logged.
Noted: 0.8 mL
